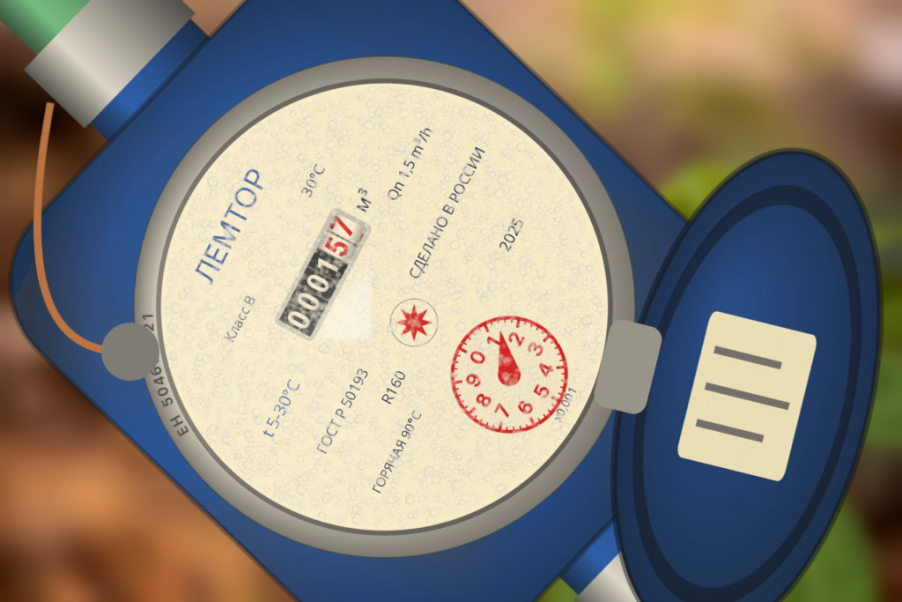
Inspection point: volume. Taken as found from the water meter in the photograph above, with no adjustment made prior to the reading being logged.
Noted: 1.571 m³
